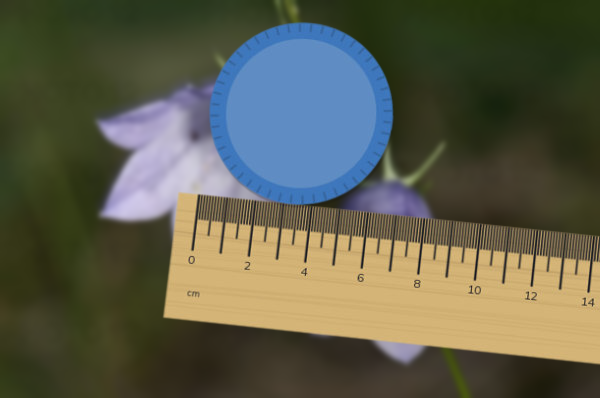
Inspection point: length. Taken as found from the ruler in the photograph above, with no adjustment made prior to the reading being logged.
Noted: 6.5 cm
